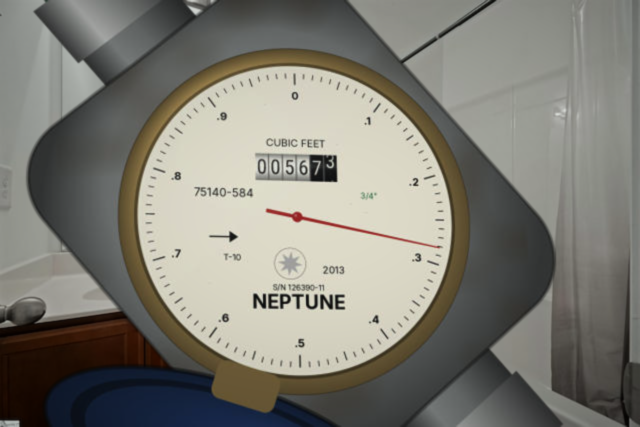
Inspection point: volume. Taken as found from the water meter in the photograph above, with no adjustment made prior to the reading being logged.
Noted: 5673.28 ft³
